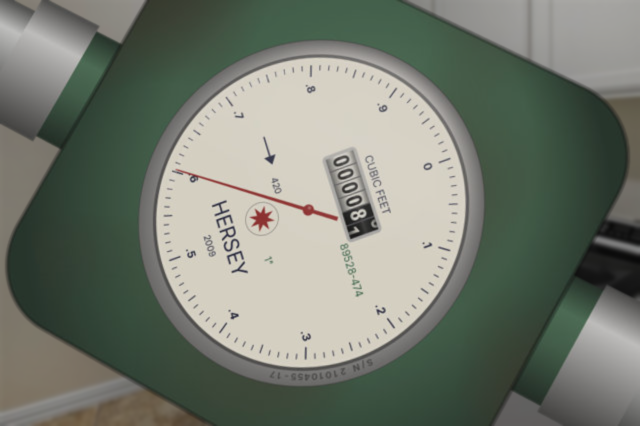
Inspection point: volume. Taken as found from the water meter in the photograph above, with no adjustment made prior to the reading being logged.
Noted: 80.60 ft³
